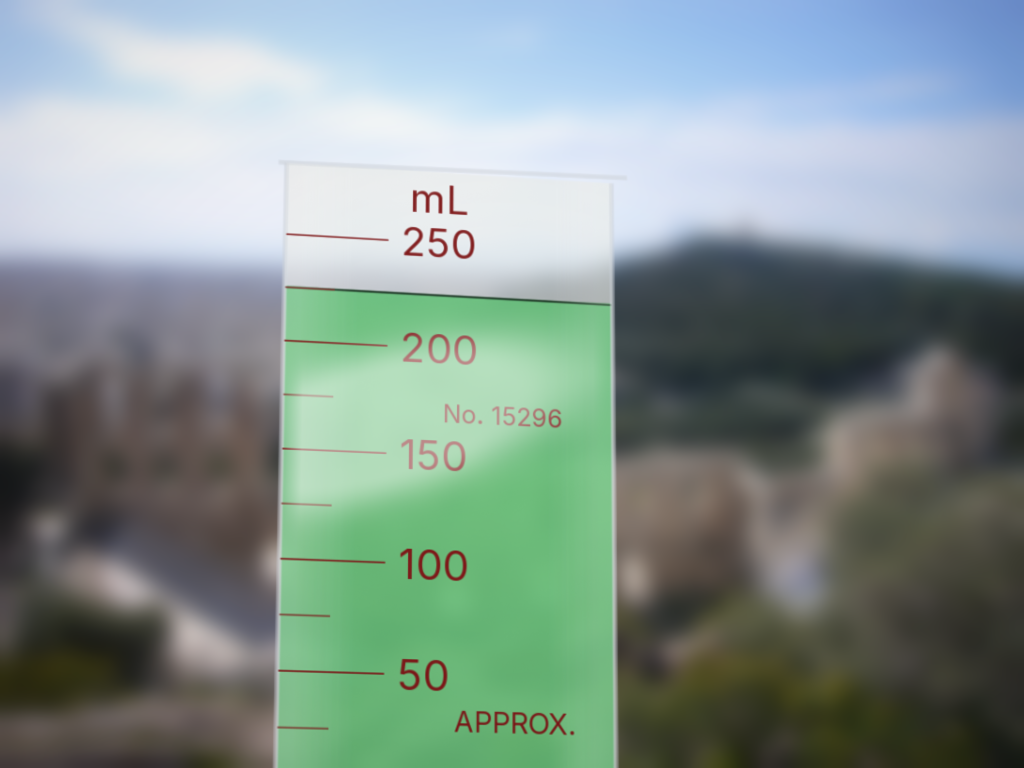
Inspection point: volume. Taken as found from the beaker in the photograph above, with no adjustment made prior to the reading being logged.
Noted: 225 mL
